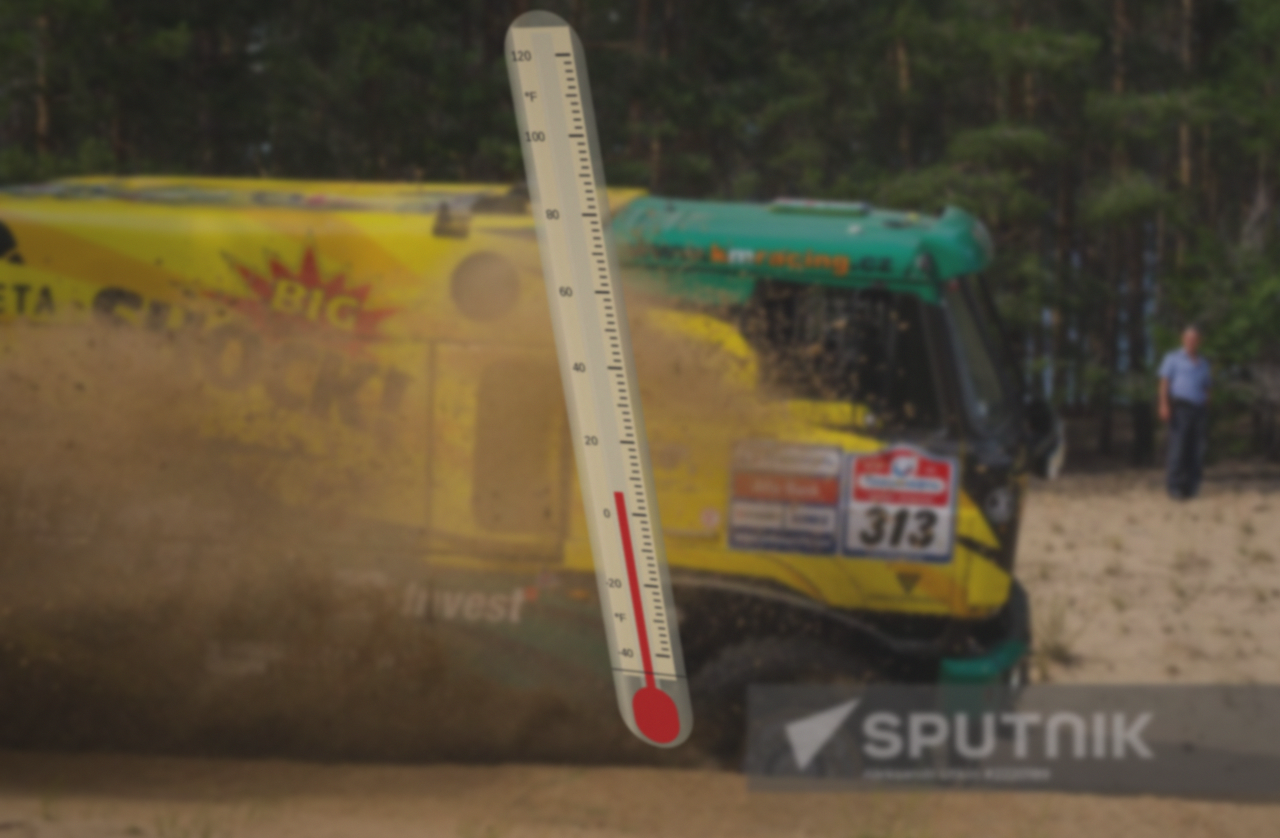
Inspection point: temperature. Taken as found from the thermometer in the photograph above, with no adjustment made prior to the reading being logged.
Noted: 6 °F
